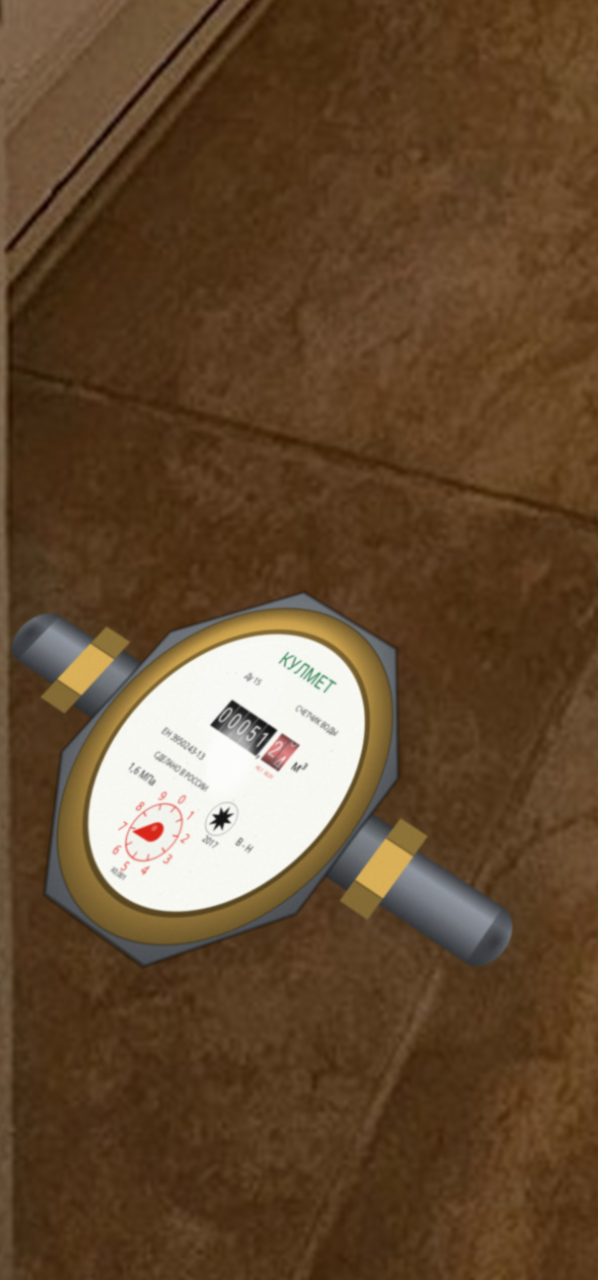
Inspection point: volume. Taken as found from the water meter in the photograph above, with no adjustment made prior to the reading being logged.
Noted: 51.236 m³
